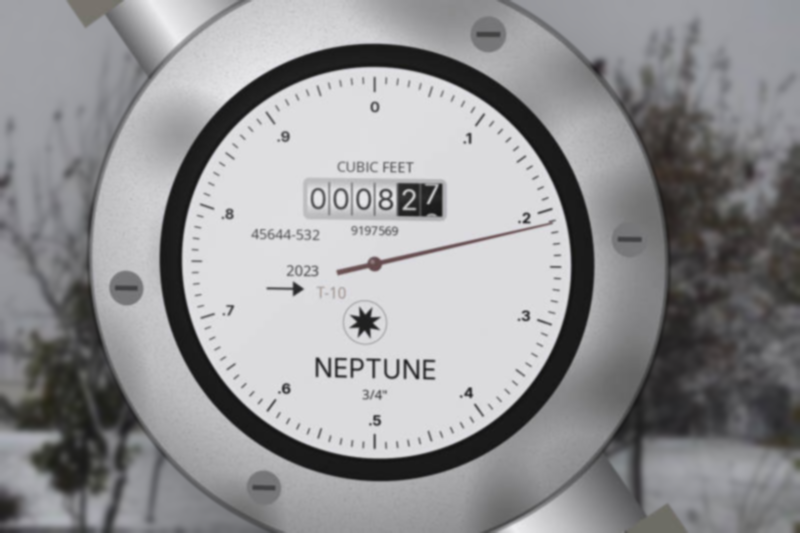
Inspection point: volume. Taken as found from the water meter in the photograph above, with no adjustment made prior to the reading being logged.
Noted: 827.21 ft³
